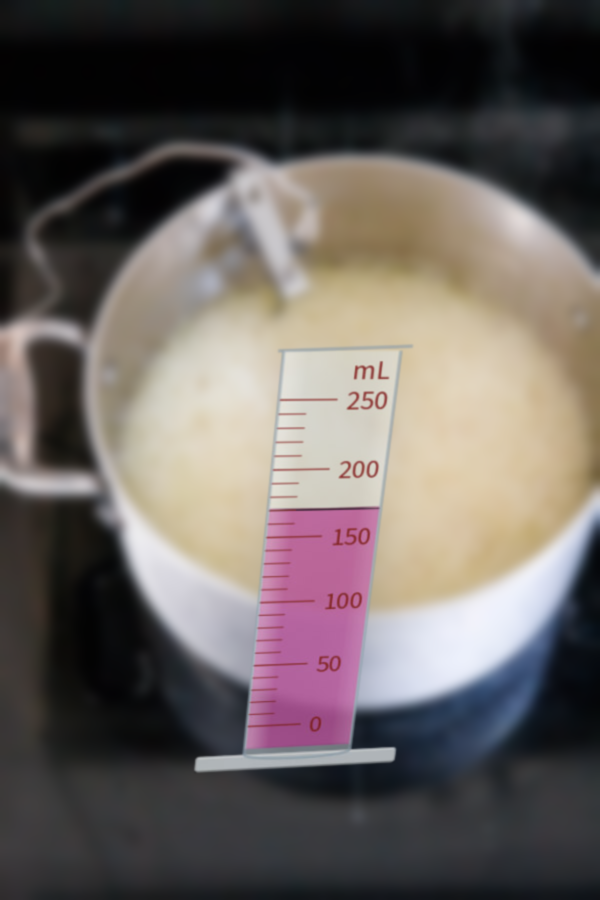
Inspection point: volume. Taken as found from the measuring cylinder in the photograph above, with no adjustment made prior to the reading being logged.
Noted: 170 mL
